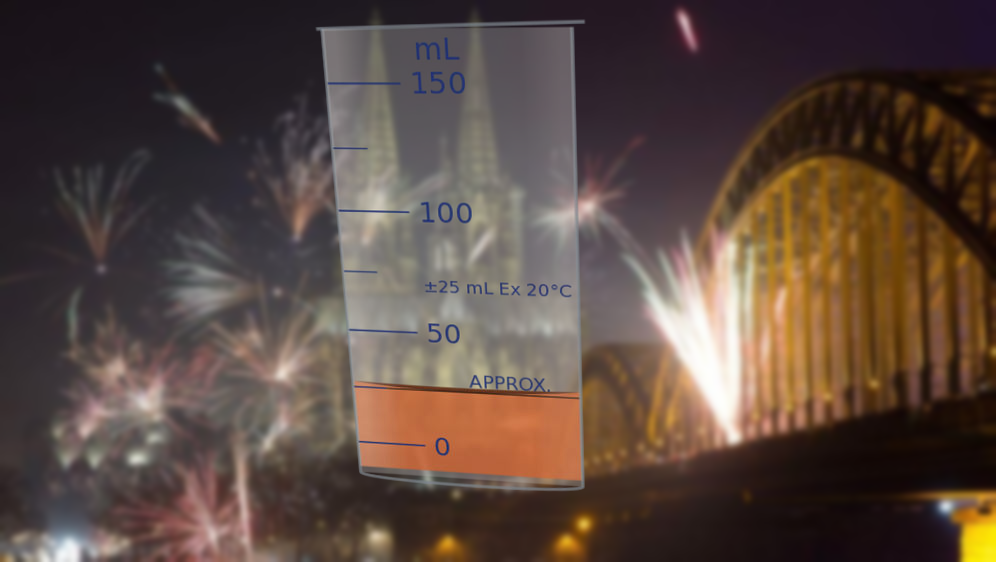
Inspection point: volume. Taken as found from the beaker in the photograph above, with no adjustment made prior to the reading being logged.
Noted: 25 mL
